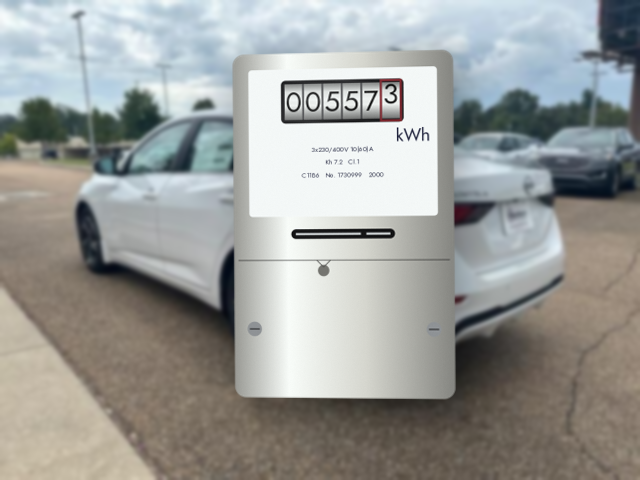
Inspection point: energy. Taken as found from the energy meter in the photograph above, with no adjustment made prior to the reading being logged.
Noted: 557.3 kWh
